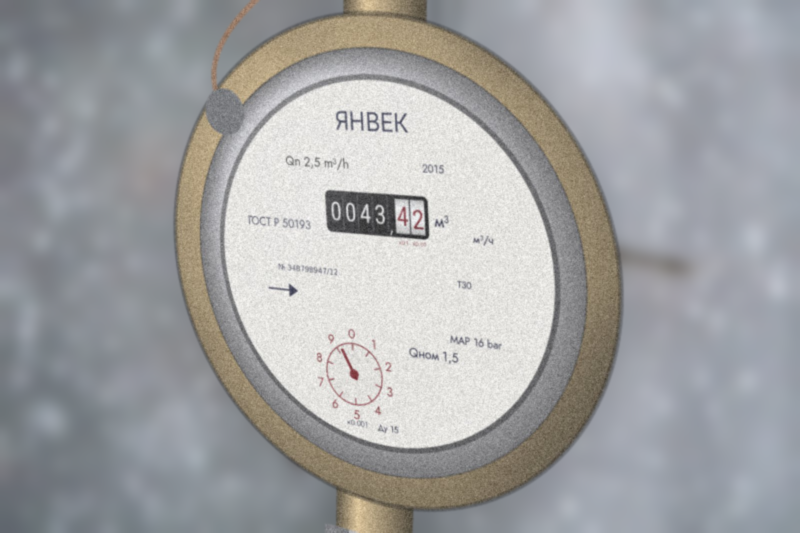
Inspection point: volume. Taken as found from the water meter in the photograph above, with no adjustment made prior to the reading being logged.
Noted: 43.419 m³
